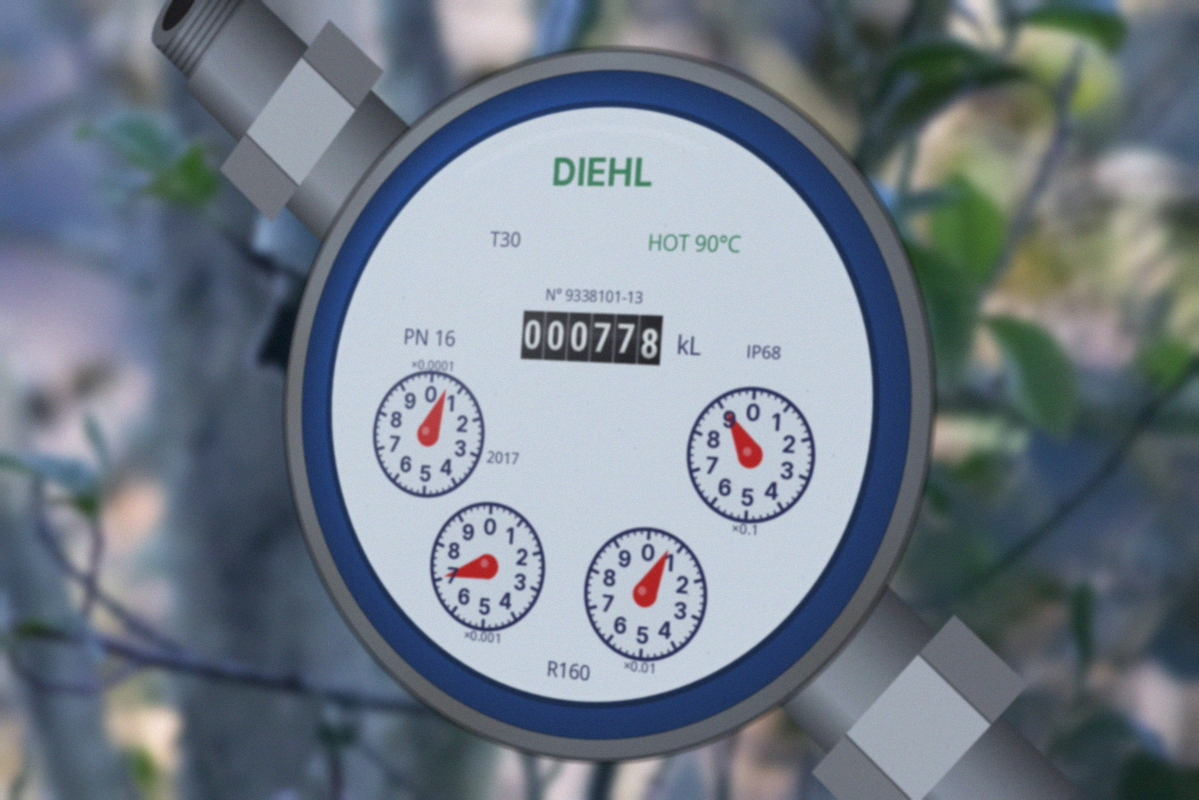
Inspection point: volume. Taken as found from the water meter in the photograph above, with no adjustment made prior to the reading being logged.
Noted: 777.9070 kL
